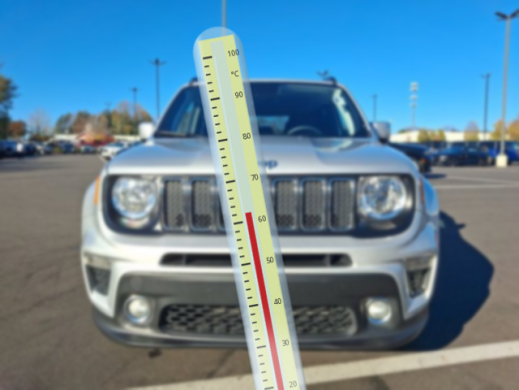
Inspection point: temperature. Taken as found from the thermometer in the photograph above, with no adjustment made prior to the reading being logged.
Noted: 62 °C
